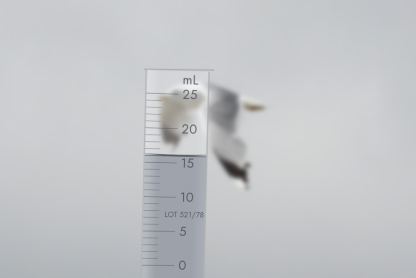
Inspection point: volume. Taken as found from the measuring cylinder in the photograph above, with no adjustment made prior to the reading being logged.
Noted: 16 mL
